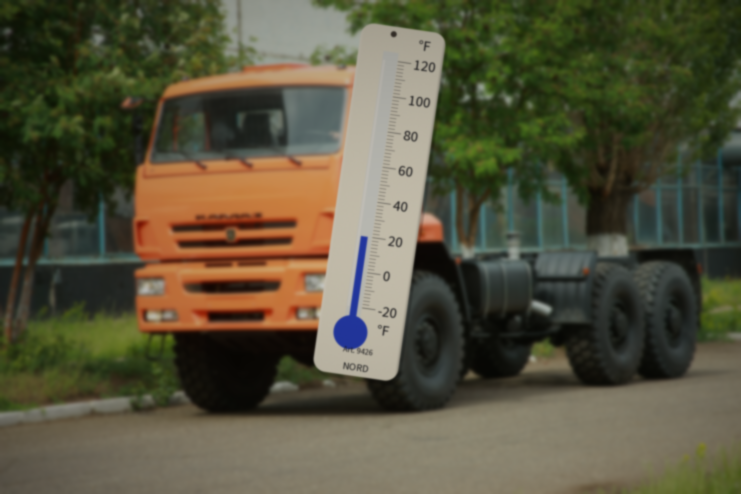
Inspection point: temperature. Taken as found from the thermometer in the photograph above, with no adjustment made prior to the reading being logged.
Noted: 20 °F
